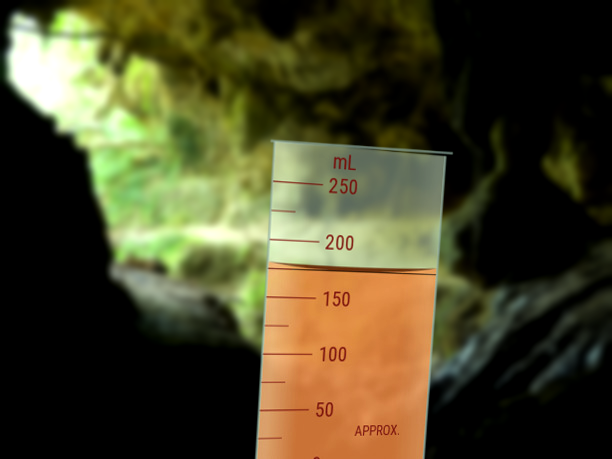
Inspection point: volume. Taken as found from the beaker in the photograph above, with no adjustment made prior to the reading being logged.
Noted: 175 mL
